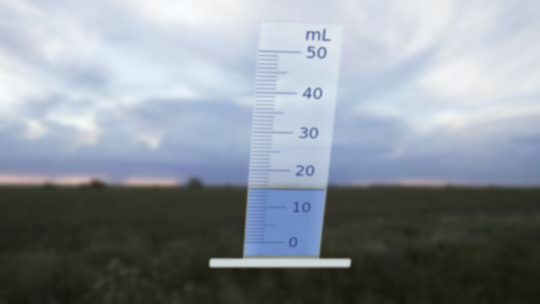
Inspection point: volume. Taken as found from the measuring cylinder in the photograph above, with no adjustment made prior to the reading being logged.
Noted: 15 mL
